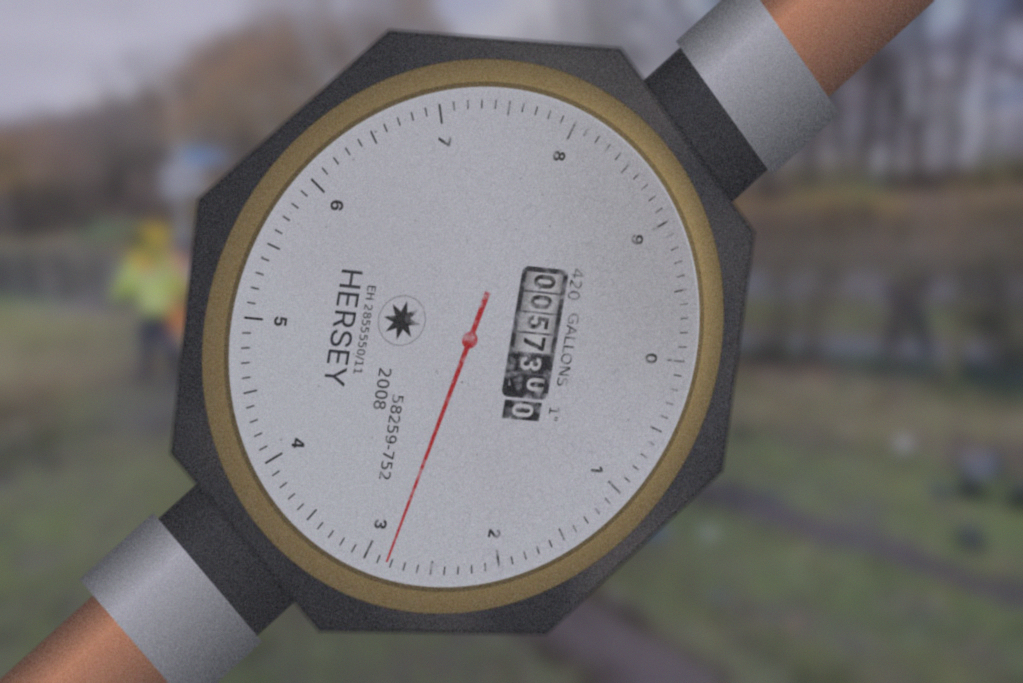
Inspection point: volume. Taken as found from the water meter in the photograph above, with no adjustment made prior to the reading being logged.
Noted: 57302.8 gal
